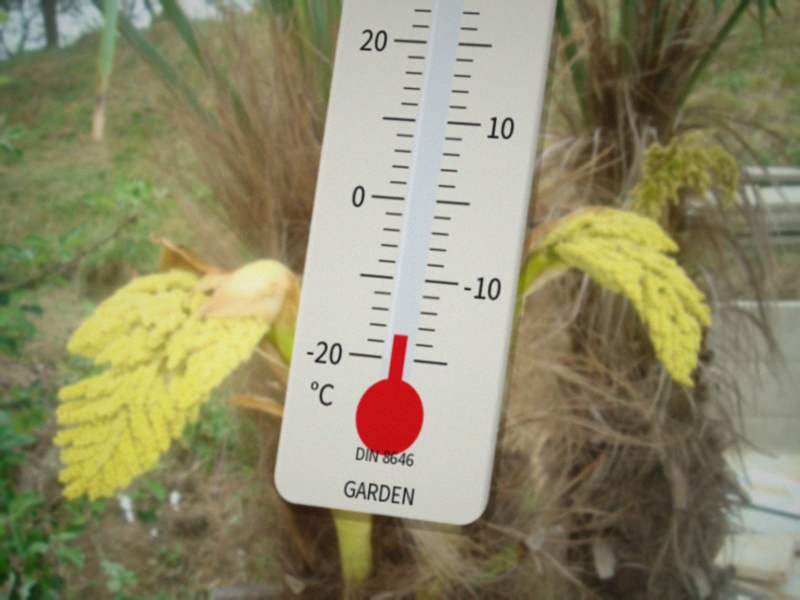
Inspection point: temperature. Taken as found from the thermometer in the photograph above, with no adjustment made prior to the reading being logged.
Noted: -17 °C
